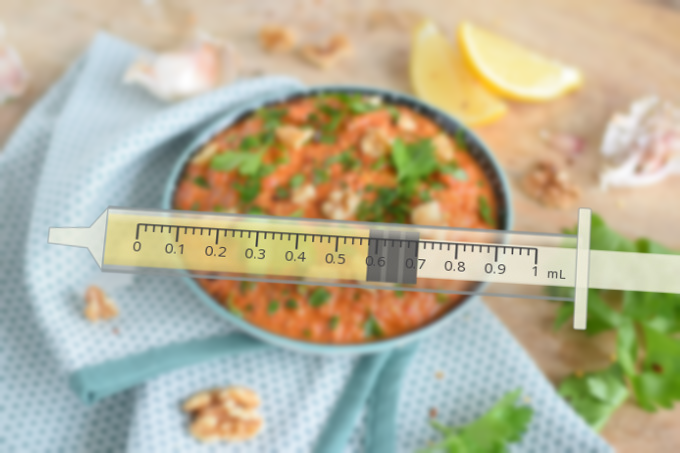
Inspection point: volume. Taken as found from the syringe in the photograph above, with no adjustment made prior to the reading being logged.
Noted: 0.58 mL
